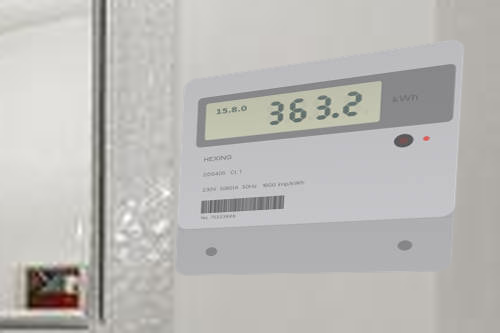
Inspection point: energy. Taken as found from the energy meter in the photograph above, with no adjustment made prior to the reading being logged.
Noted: 363.2 kWh
